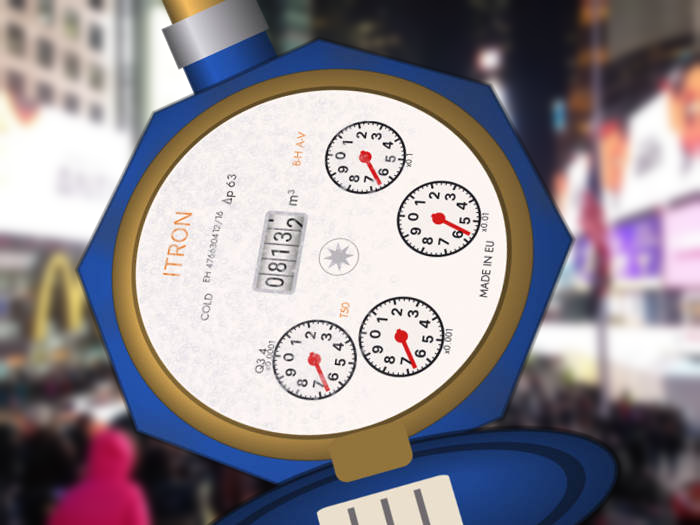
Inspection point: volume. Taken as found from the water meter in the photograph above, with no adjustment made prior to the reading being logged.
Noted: 8131.6566 m³
